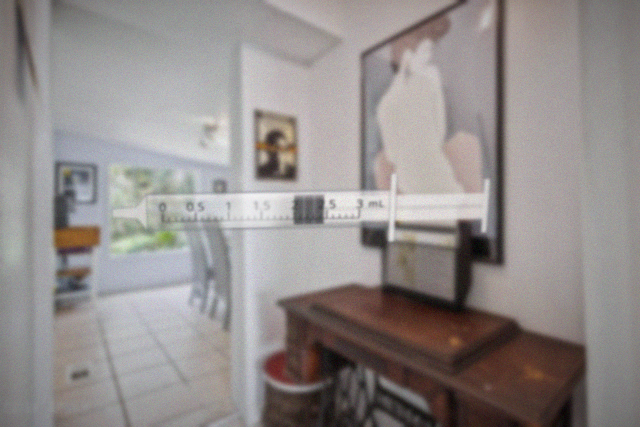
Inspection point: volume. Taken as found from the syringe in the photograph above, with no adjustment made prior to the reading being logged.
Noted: 2 mL
